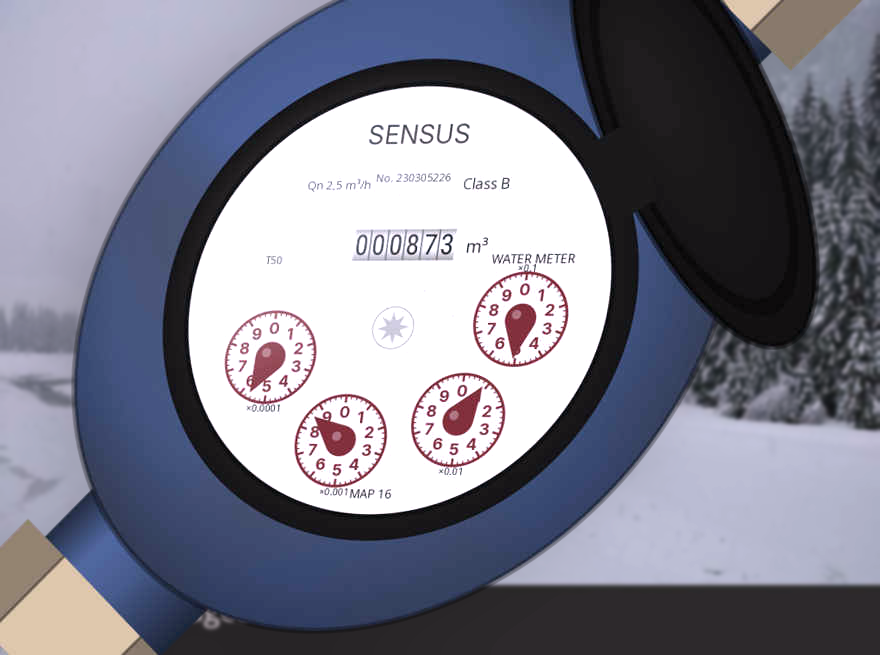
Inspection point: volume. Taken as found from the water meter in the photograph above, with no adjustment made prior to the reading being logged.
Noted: 873.5085 m³
